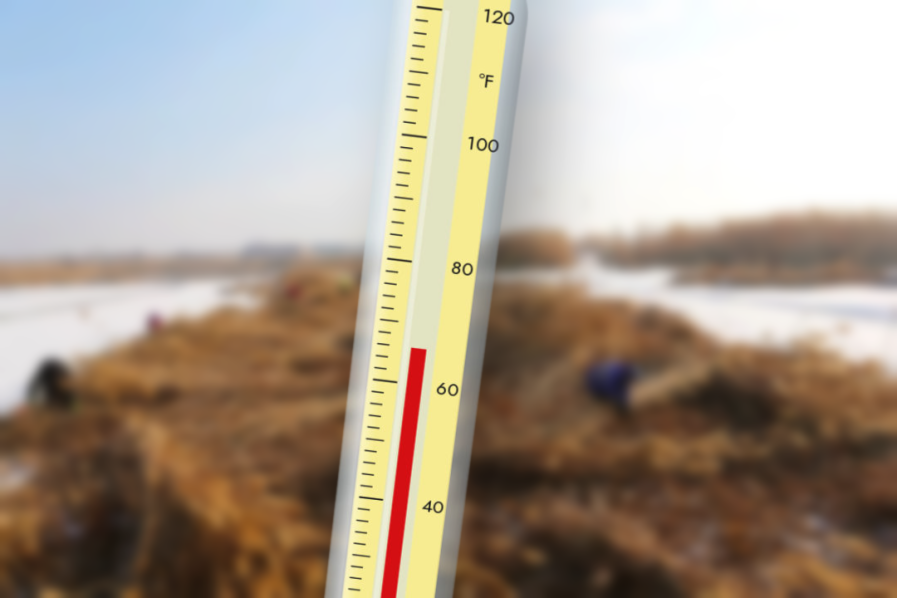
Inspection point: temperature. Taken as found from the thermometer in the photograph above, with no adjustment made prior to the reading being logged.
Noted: 66 °F
